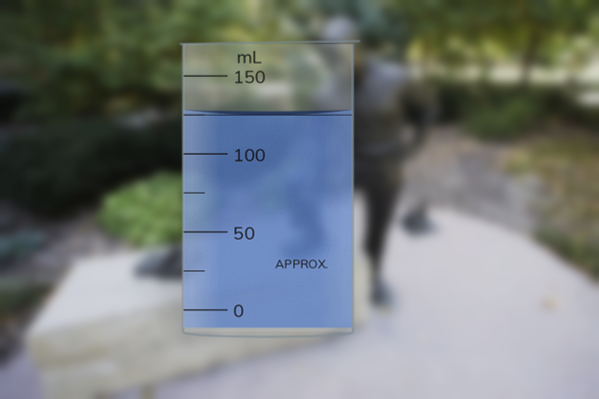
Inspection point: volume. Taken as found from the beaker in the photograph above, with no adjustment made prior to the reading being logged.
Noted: 125 mL
